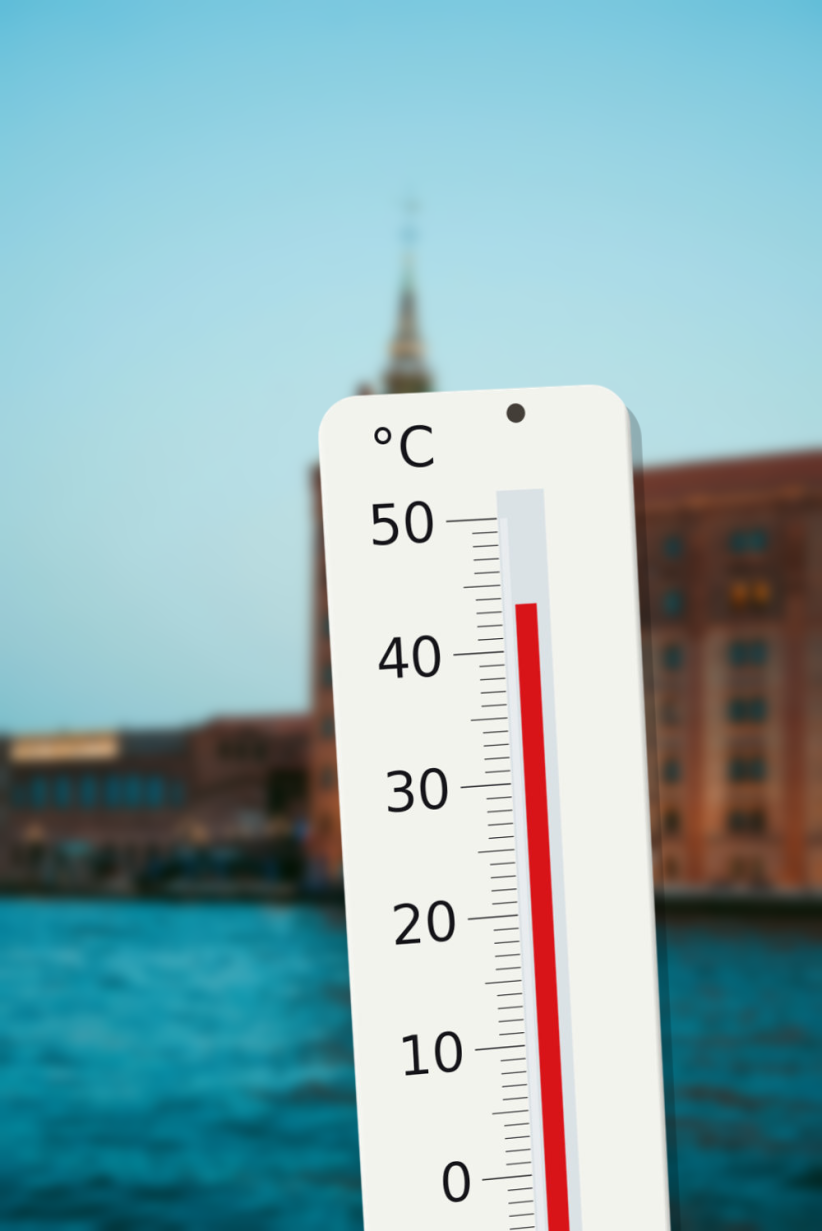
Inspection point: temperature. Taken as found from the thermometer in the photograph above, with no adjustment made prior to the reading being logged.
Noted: 43.5 °C
